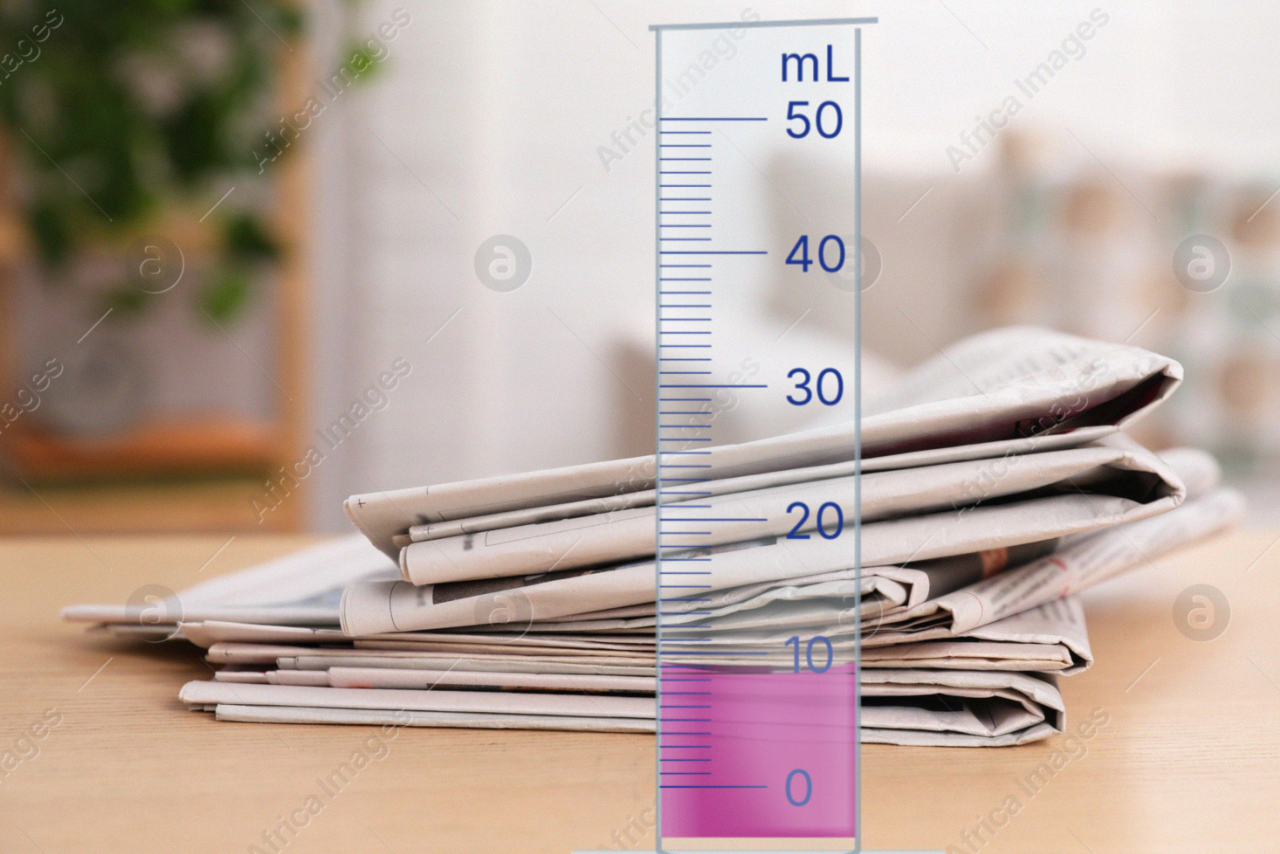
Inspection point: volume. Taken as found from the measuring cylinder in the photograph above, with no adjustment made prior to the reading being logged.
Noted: 8.5 mL
